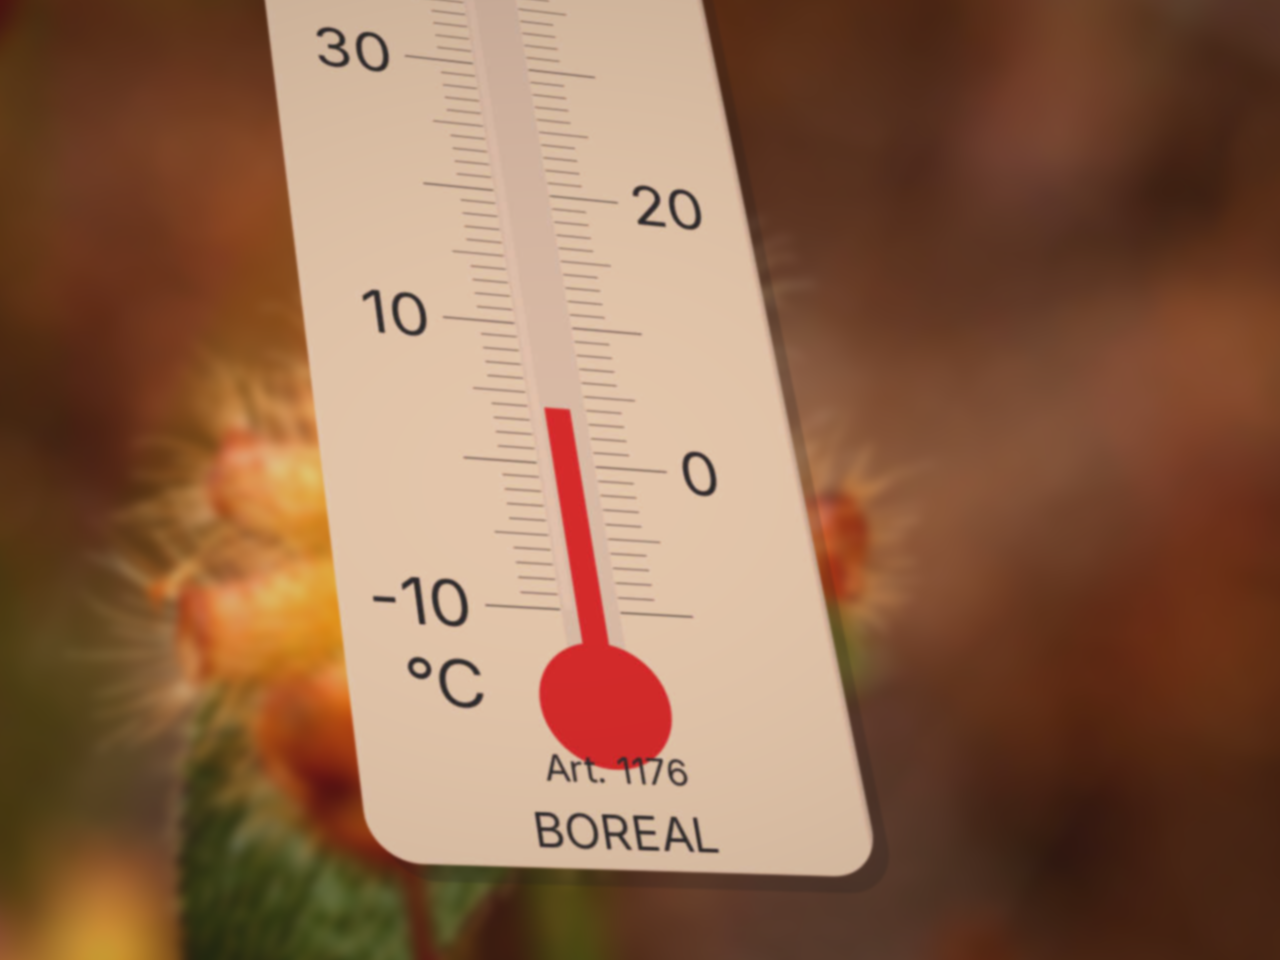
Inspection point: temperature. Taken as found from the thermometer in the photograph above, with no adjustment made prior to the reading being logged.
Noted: 4 °C
